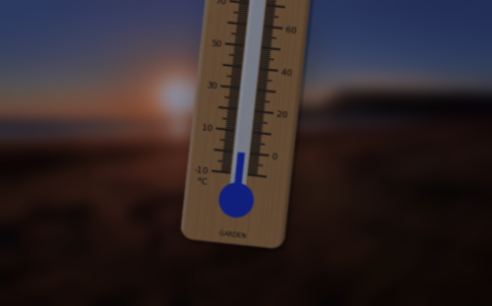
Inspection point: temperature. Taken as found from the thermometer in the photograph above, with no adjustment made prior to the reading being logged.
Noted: 0 °C
